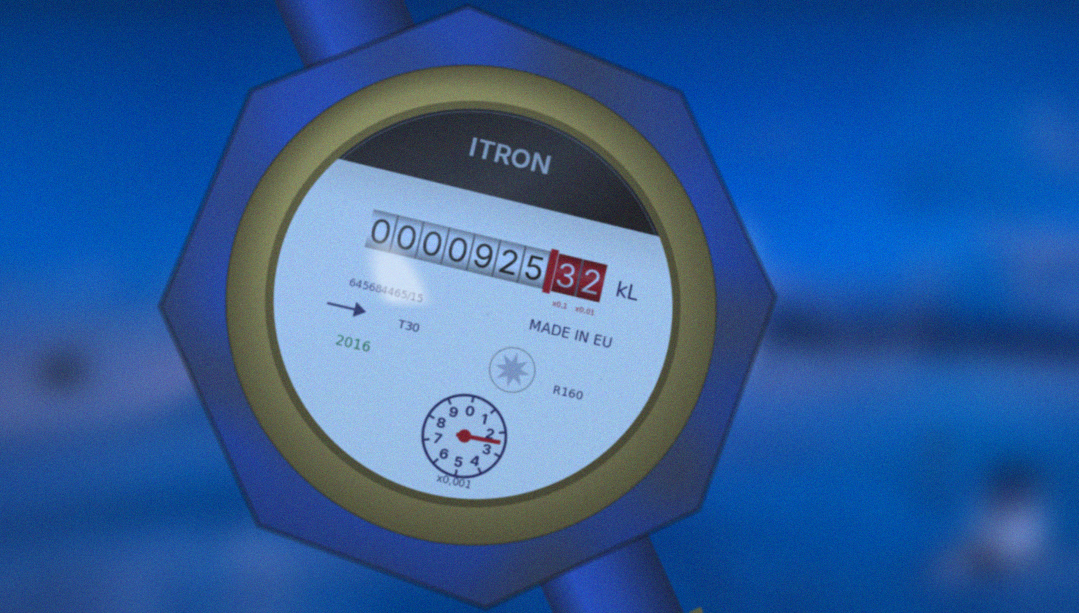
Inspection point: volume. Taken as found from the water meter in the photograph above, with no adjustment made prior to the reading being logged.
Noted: 925.322 kL
